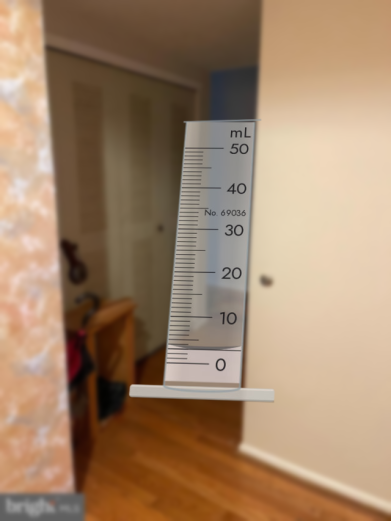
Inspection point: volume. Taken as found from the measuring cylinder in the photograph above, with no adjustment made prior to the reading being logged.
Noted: 3 mL
